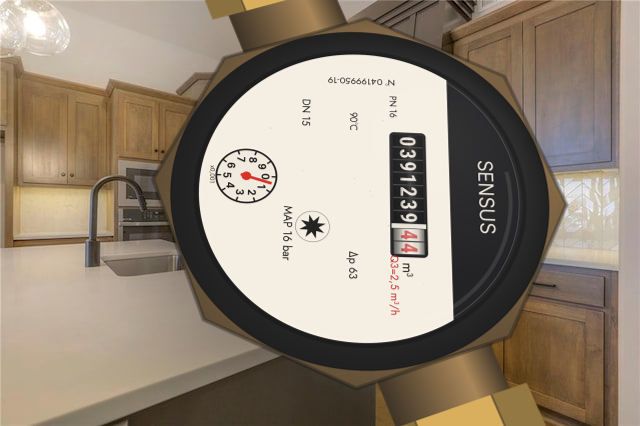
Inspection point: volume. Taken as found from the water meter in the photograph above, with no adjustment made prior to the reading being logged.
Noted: 391239.440 m³
